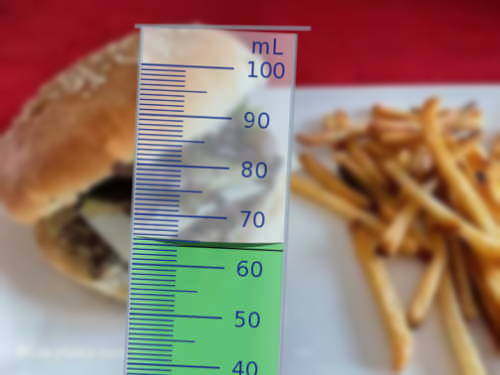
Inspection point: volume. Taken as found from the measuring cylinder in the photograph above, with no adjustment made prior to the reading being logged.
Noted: 64 mL
